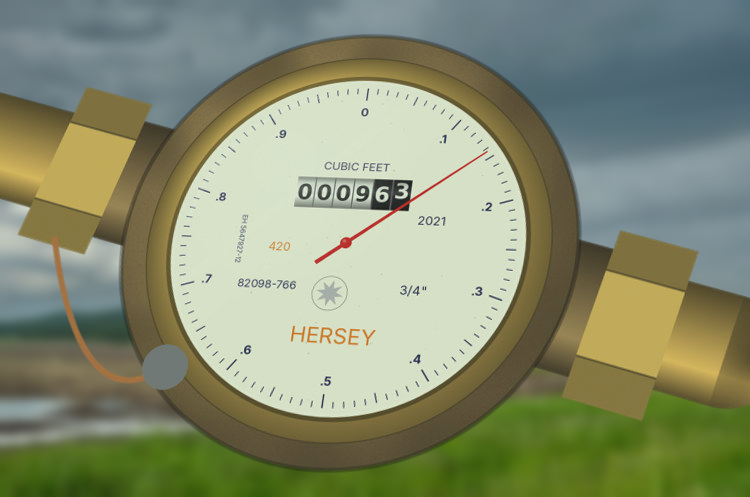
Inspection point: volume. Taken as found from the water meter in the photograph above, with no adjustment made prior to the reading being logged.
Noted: 963.14 ft³
